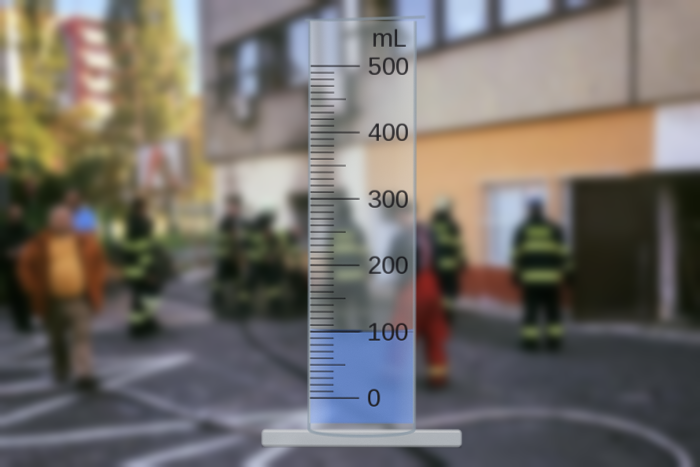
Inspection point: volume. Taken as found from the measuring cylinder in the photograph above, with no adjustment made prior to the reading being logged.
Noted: 100 mL
